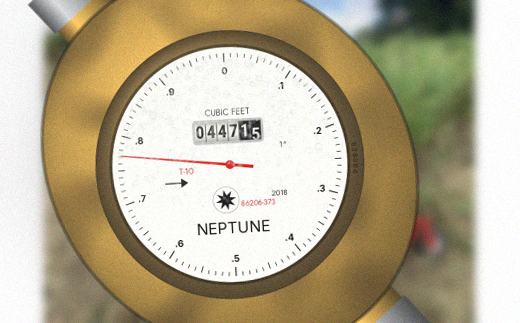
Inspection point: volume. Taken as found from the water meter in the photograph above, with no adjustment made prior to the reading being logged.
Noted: 44714.77 ft³
